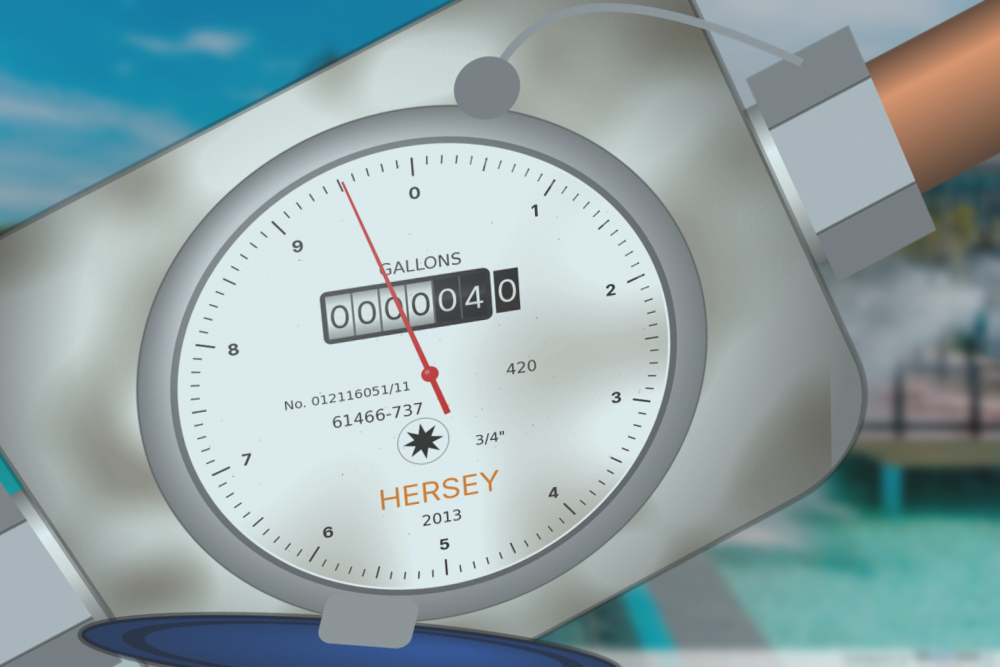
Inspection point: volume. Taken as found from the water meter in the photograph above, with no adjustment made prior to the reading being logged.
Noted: 39.5 gal
